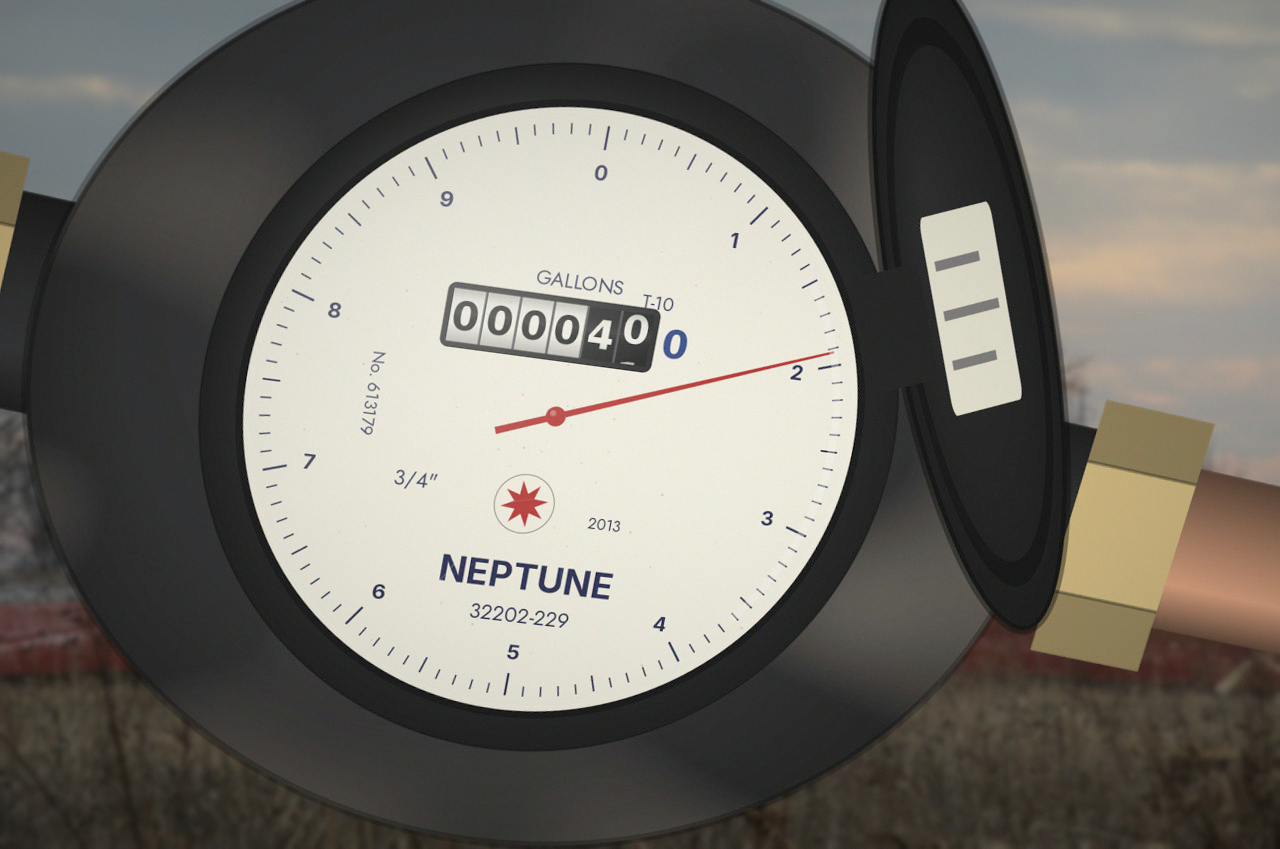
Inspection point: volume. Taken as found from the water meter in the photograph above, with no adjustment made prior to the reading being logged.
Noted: 401.9 gal
